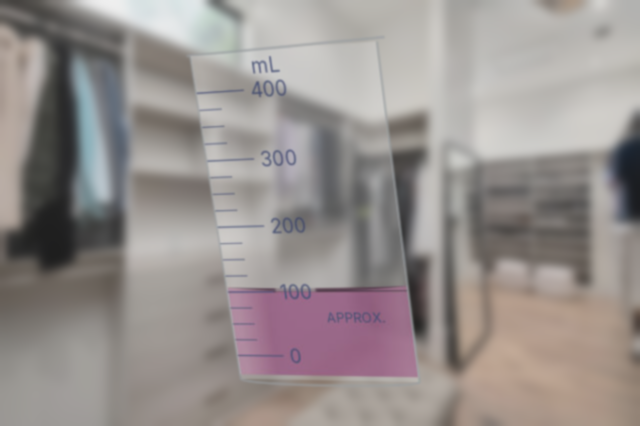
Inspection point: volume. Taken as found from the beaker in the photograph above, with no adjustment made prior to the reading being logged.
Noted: 100 mL
